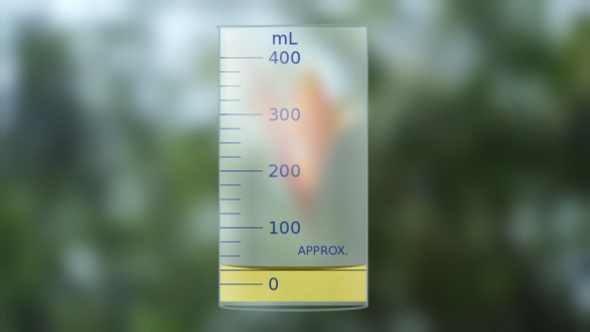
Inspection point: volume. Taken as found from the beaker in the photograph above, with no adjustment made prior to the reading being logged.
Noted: 25 mL
